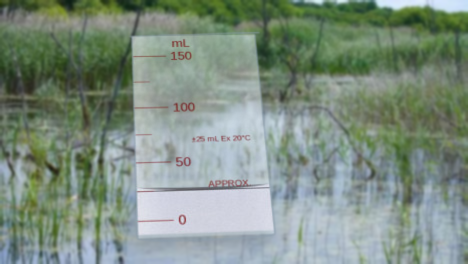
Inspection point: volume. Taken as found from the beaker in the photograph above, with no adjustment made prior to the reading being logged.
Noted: 25 mL
